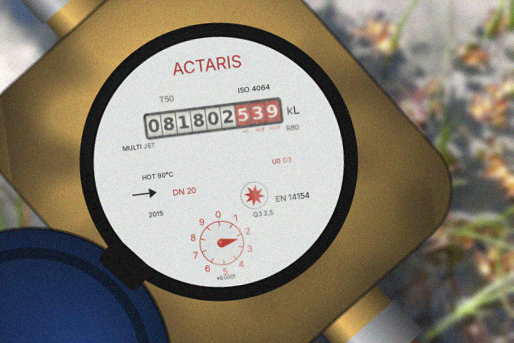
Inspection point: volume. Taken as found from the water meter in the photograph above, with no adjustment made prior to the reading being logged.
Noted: 81802.5392 kL
